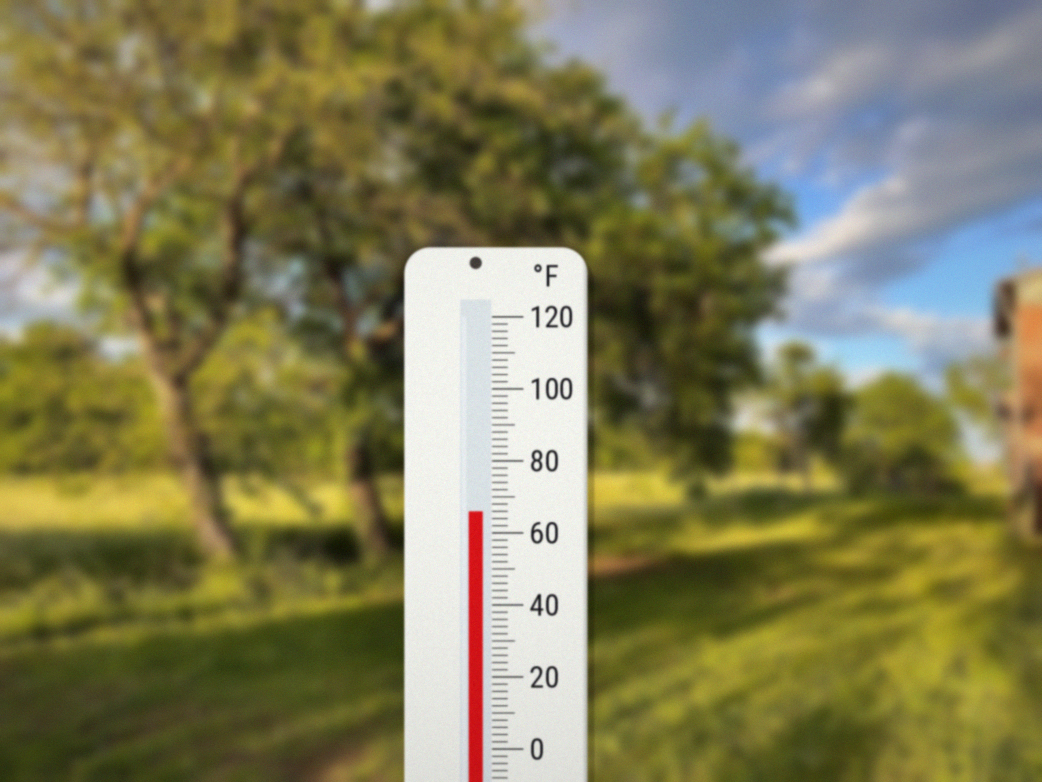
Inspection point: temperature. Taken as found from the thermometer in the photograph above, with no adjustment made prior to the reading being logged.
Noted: 66 °F
